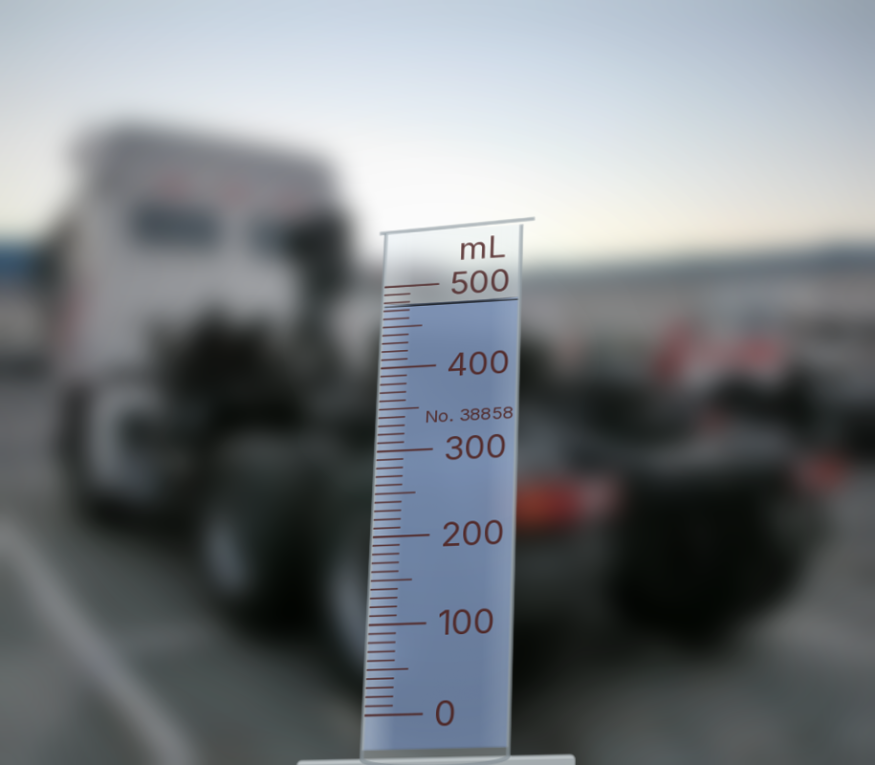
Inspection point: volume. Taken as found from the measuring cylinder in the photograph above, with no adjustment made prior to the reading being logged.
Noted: 475 mL
